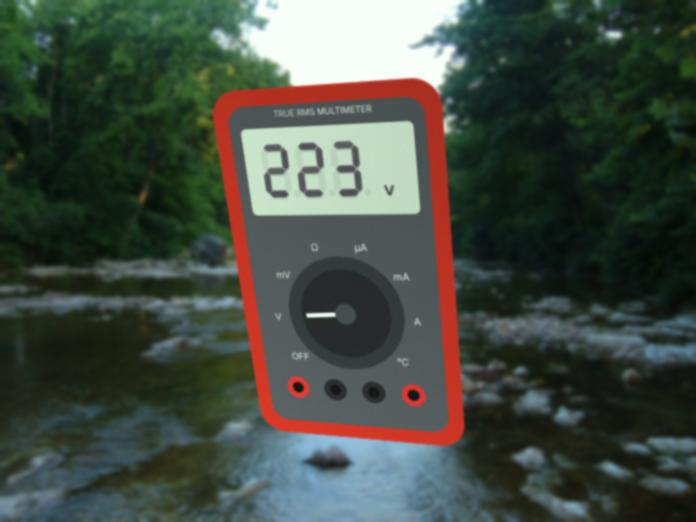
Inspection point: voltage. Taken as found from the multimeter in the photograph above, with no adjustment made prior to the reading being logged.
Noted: 223 V
